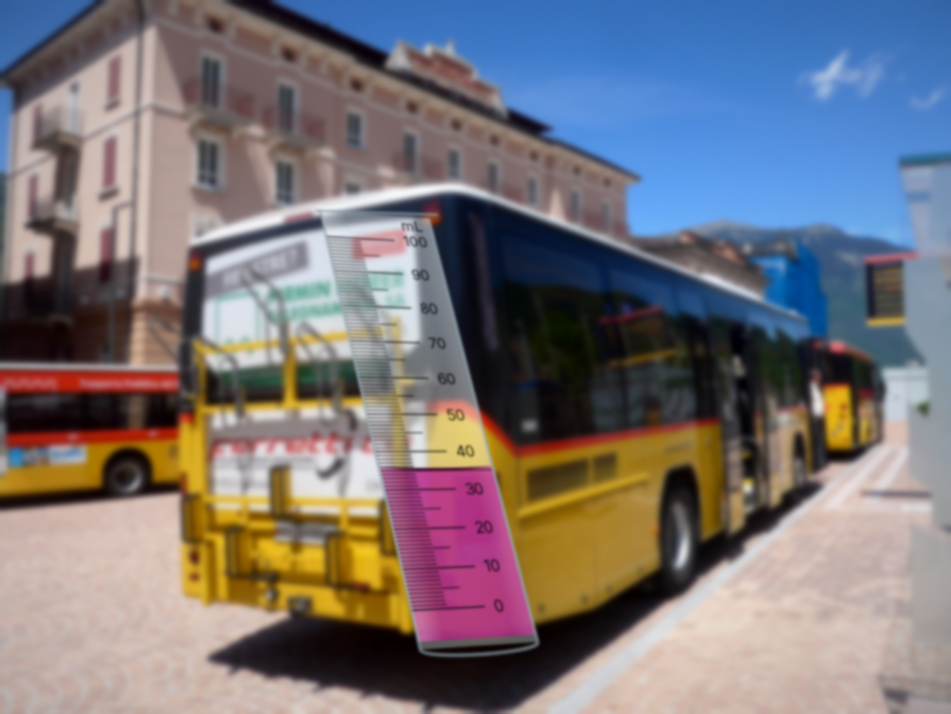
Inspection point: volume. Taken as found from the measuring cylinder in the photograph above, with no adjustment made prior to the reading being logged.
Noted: 35 mL
